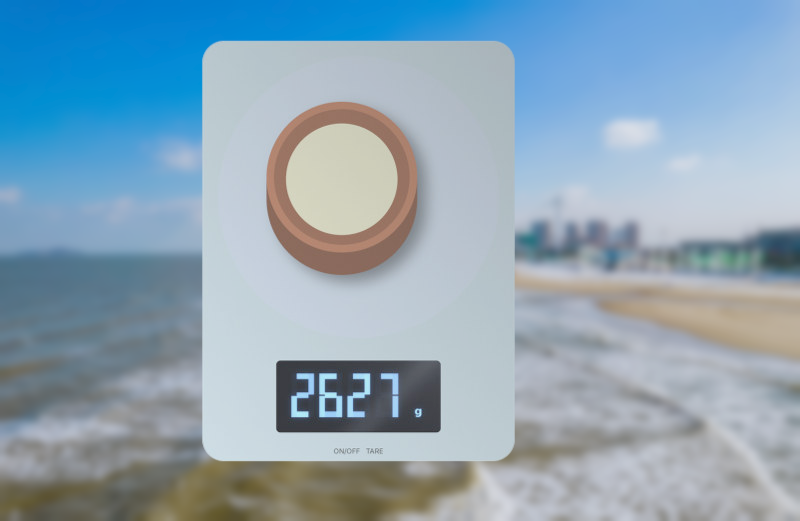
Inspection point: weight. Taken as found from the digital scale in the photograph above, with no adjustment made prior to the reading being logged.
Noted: 2627 g
